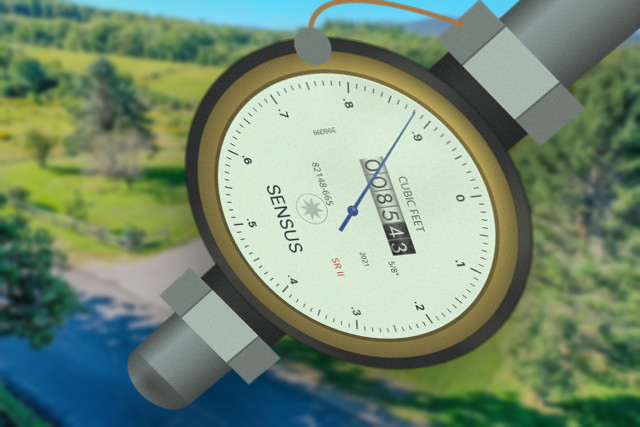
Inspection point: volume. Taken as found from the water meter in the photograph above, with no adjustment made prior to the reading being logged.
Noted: 8542.88 ft³
